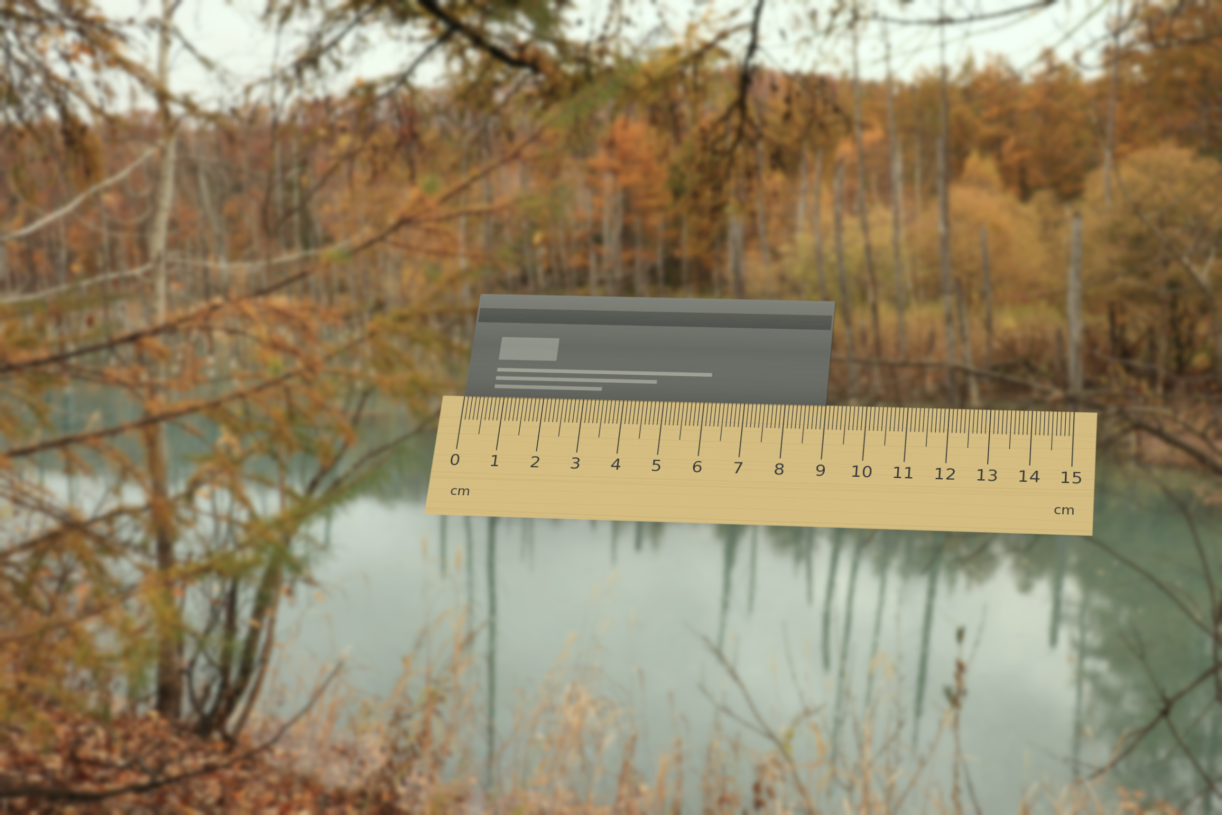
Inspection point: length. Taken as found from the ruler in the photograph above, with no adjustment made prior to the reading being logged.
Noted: 9 cm
